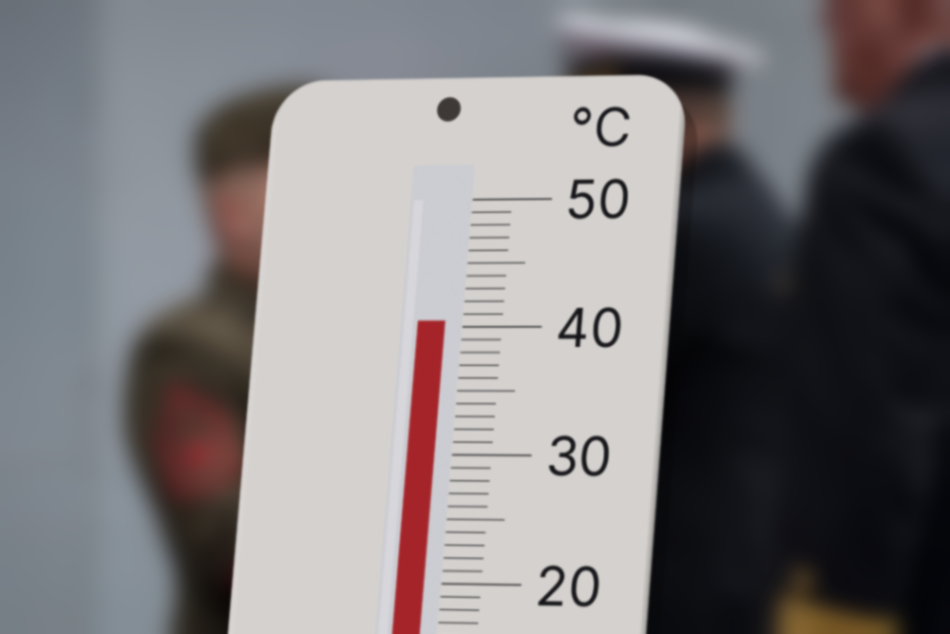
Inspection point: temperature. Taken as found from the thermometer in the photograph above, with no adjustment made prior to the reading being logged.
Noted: 40.5 °C
